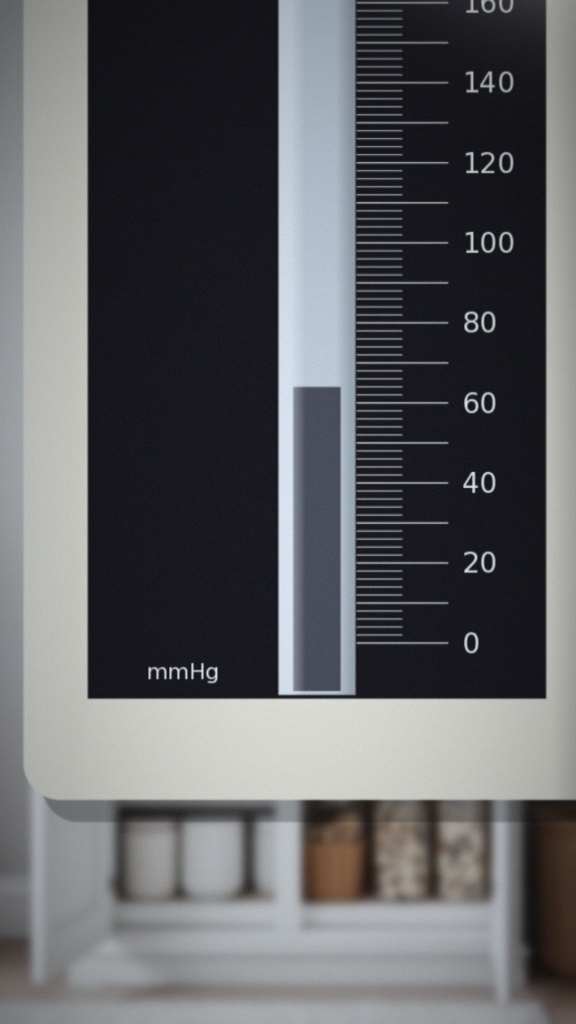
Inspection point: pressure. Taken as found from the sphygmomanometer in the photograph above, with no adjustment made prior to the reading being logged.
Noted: 64 mmHg
